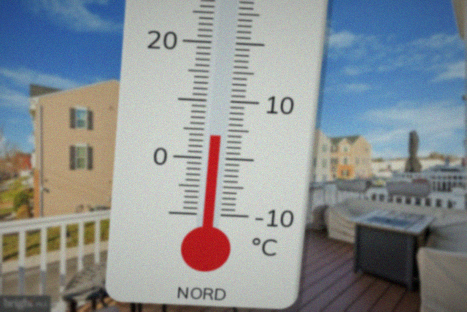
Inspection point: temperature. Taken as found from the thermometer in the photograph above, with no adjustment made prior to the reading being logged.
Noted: 4 °C
